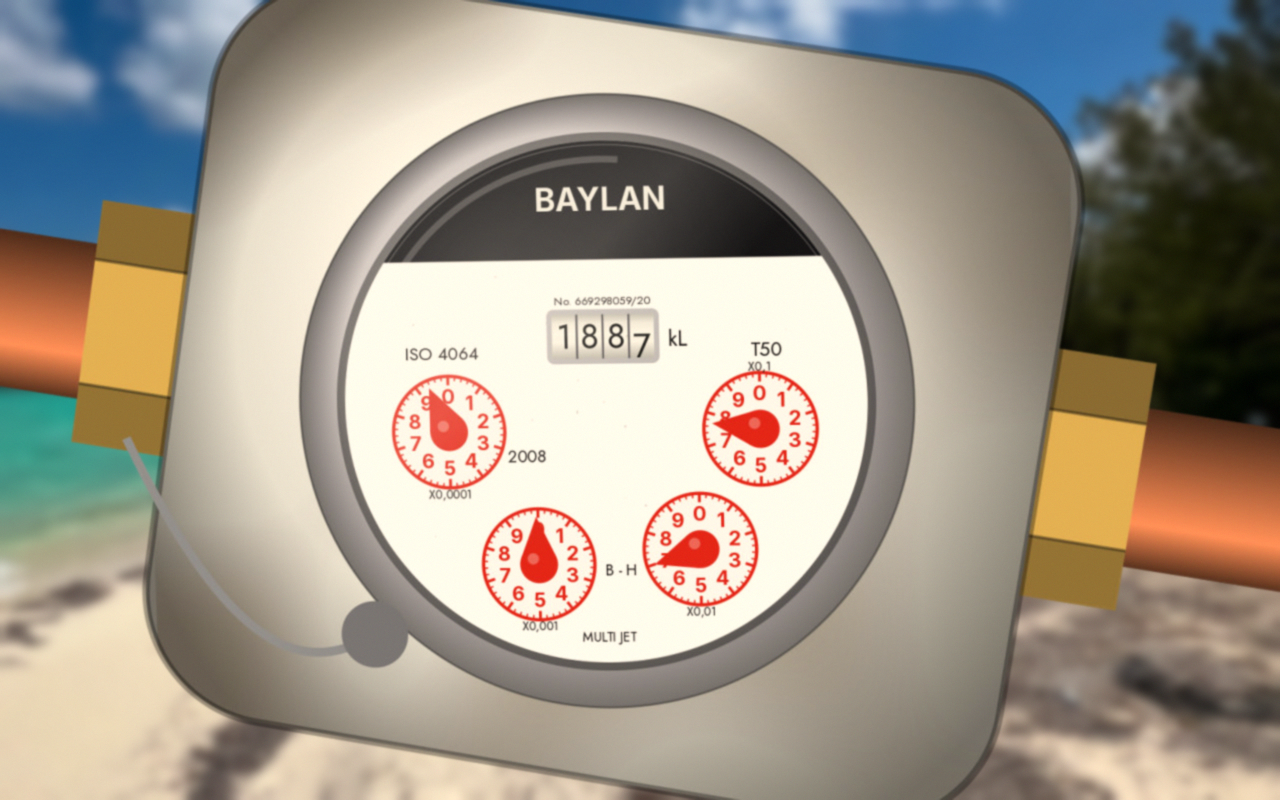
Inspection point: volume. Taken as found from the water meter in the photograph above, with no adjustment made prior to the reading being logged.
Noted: 1886.7699 kL
